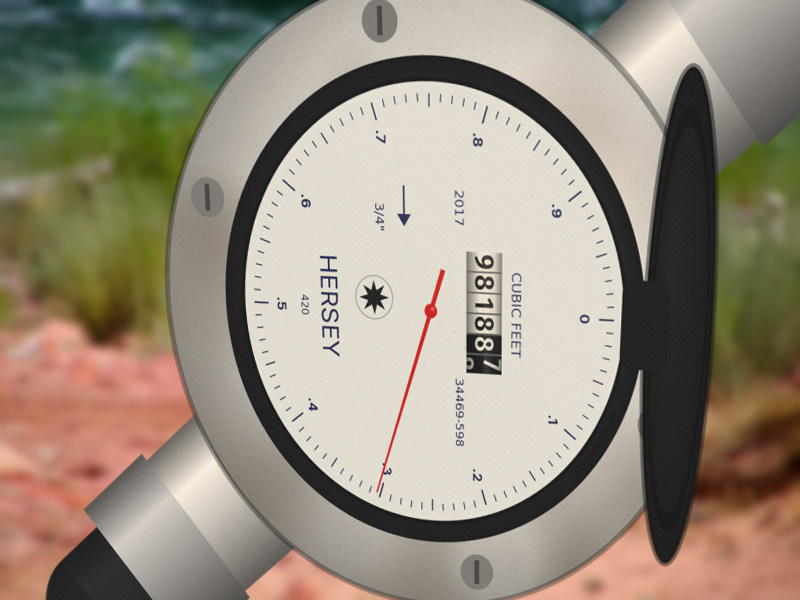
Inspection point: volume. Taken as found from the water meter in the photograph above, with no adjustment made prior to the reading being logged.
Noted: 981887.30 ft³
